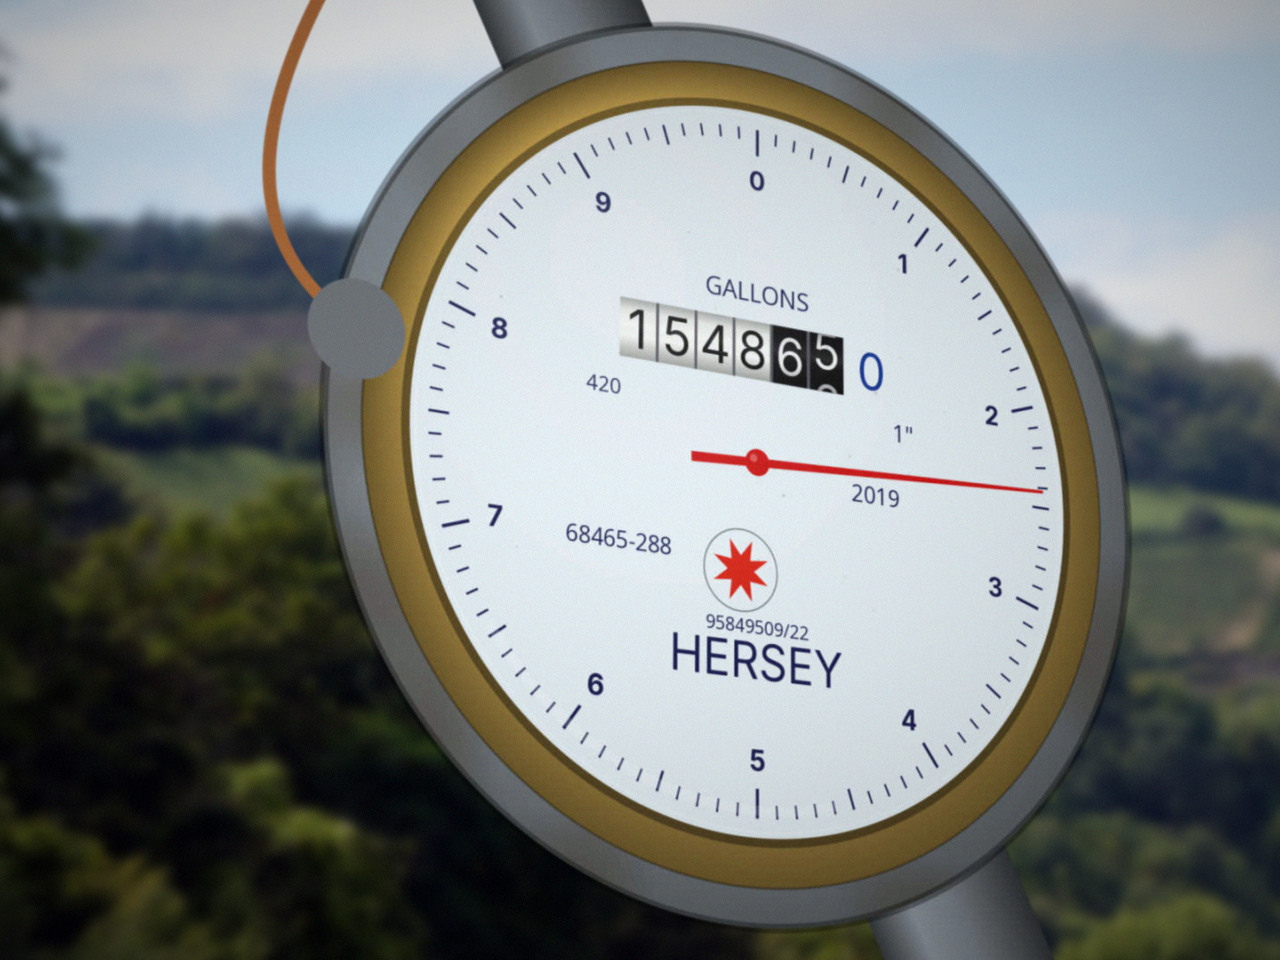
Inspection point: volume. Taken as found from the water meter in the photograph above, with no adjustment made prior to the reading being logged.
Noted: 1548652.4 gal
